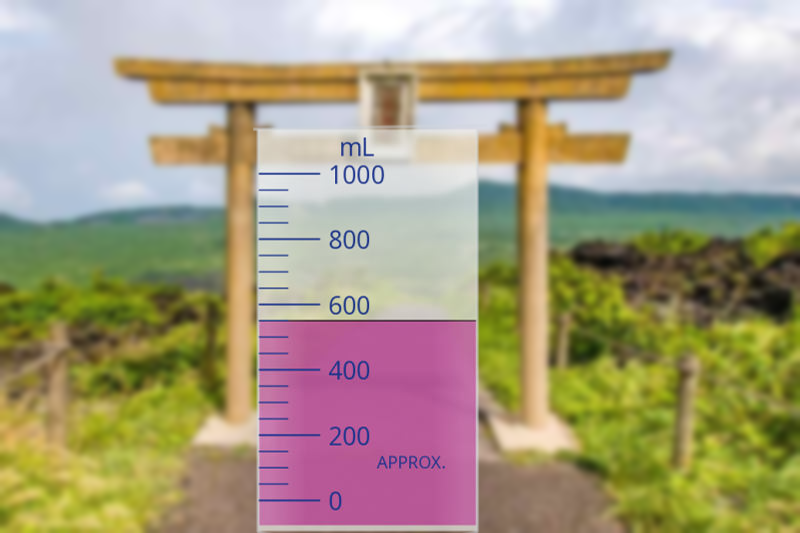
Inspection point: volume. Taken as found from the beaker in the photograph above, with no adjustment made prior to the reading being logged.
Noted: 550 mL
